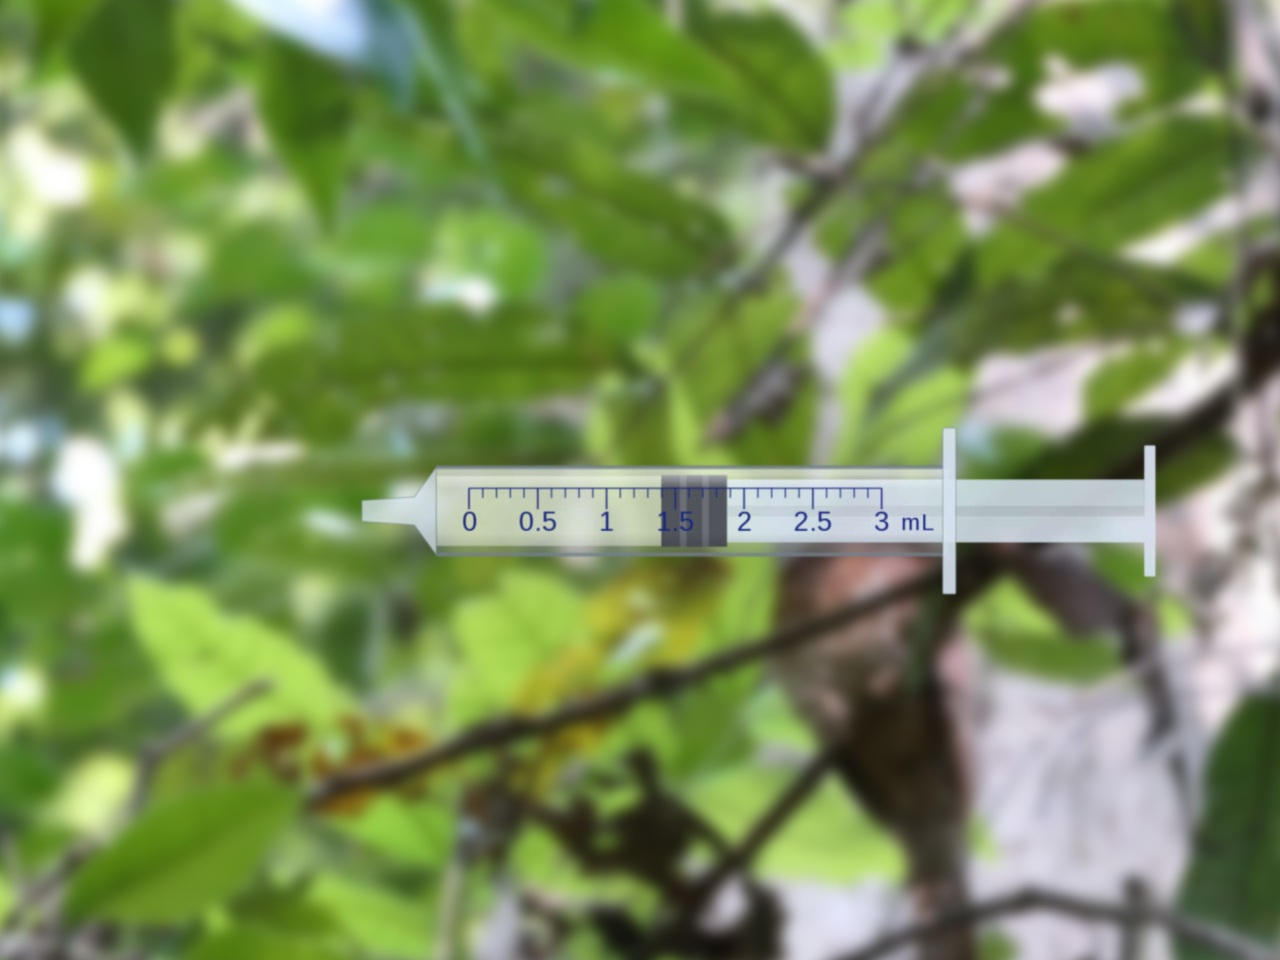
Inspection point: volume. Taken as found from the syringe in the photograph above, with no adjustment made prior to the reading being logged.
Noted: 1.4 mL
